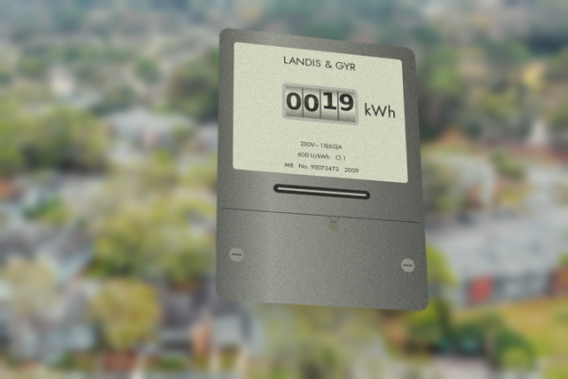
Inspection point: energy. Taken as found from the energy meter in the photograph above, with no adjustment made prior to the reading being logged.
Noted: 19 kWh
